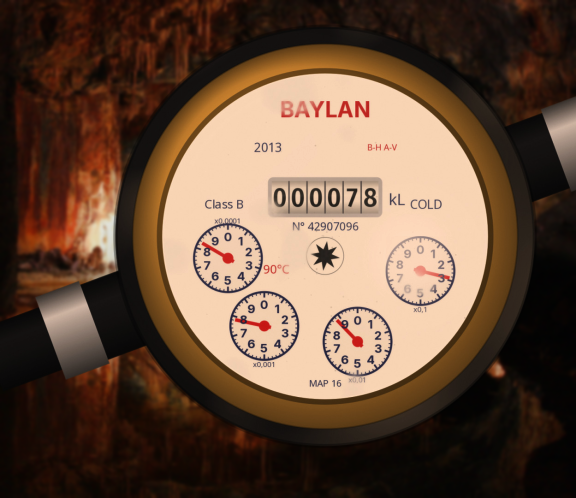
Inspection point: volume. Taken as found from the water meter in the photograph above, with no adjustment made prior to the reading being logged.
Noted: 78.2878 kL
